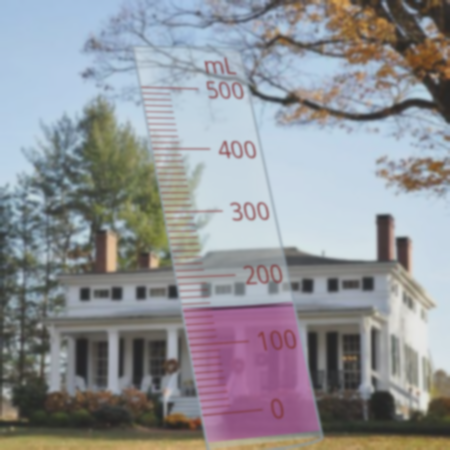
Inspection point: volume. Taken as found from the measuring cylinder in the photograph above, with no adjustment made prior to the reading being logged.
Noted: 150 mL
